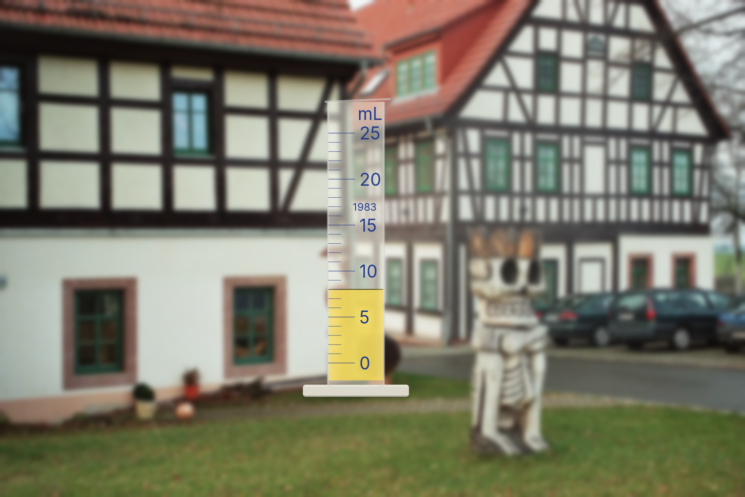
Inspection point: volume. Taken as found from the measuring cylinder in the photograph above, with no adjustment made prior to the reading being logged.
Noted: 8 mL
